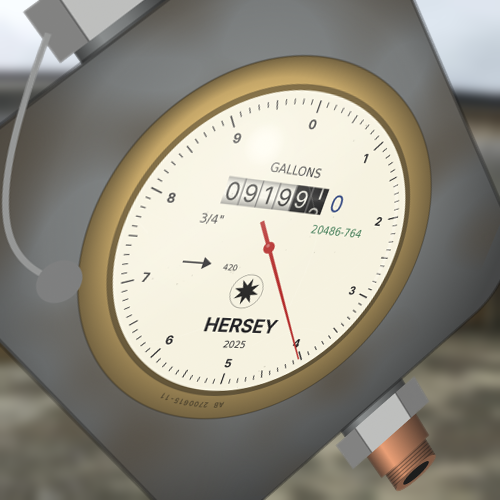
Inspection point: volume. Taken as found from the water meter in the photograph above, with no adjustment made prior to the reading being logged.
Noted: 919914.0 gal
